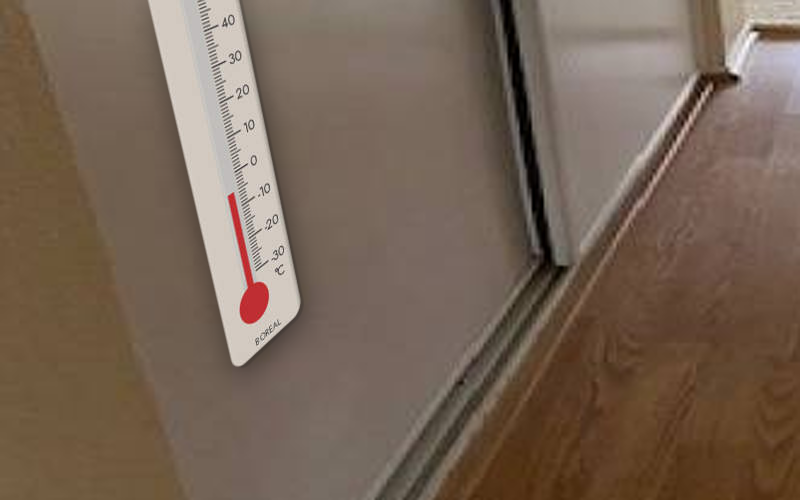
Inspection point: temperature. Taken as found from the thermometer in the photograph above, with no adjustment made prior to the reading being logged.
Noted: -5 °C
